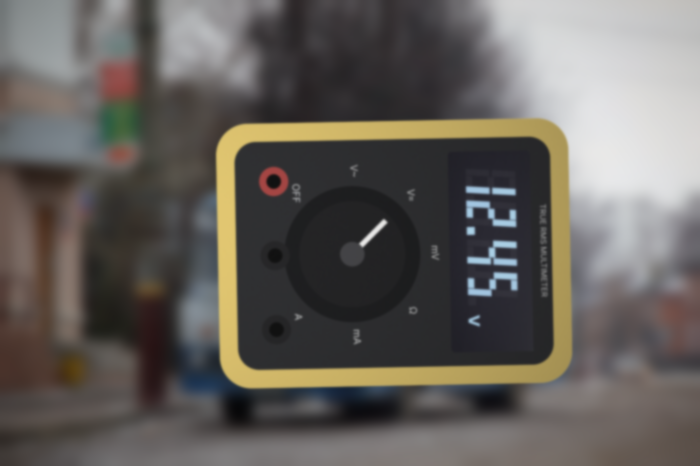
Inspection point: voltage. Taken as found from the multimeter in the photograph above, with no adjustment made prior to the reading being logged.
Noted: 12.45 V
